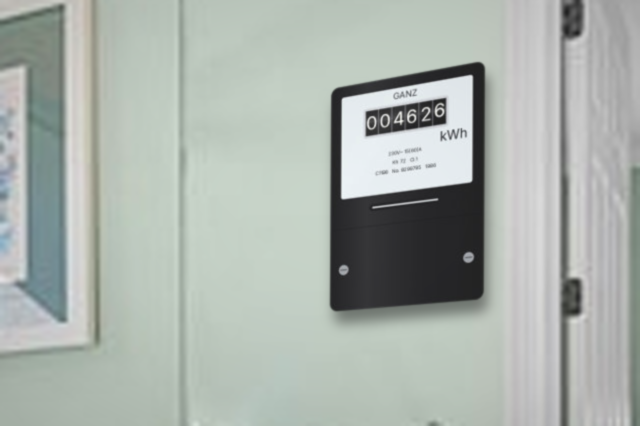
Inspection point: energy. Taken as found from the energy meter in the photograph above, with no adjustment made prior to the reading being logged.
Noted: 4626 kWh
